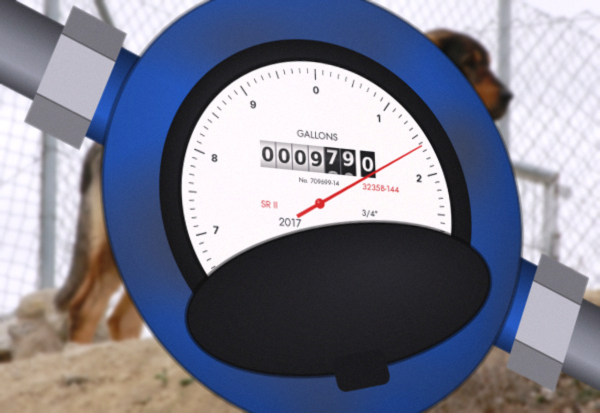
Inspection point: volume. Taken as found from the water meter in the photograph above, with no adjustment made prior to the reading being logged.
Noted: 9791.6 gal
